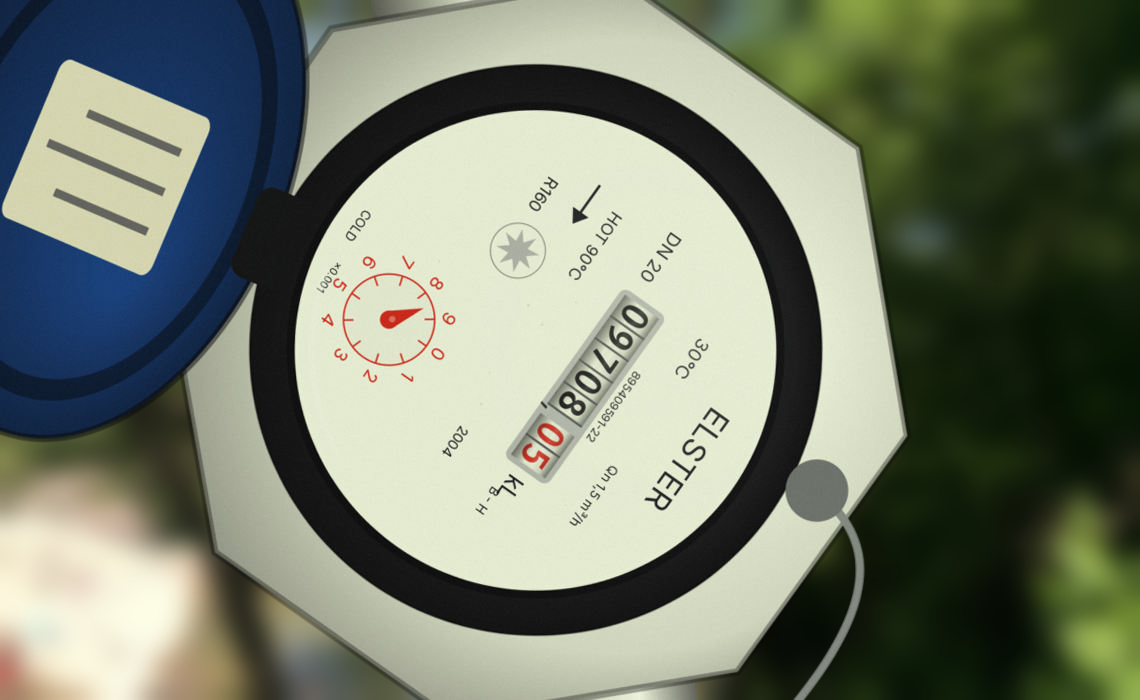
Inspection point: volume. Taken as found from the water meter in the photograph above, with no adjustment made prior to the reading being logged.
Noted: 9708.058 kL
